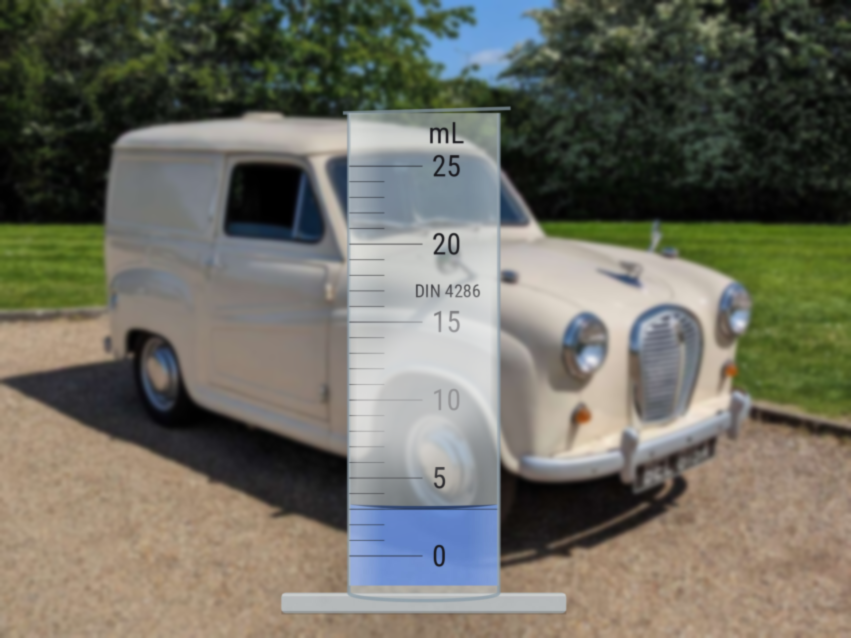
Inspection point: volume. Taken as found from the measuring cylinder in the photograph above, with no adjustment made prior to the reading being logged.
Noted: 3 mL
